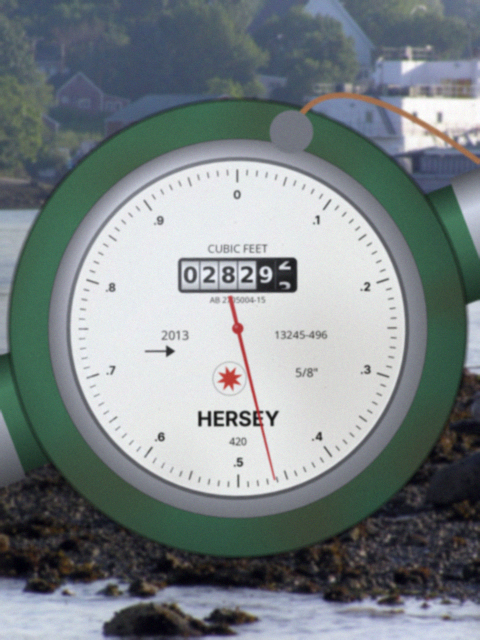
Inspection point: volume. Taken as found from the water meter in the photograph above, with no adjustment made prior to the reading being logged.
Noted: 28292.46 ft³
